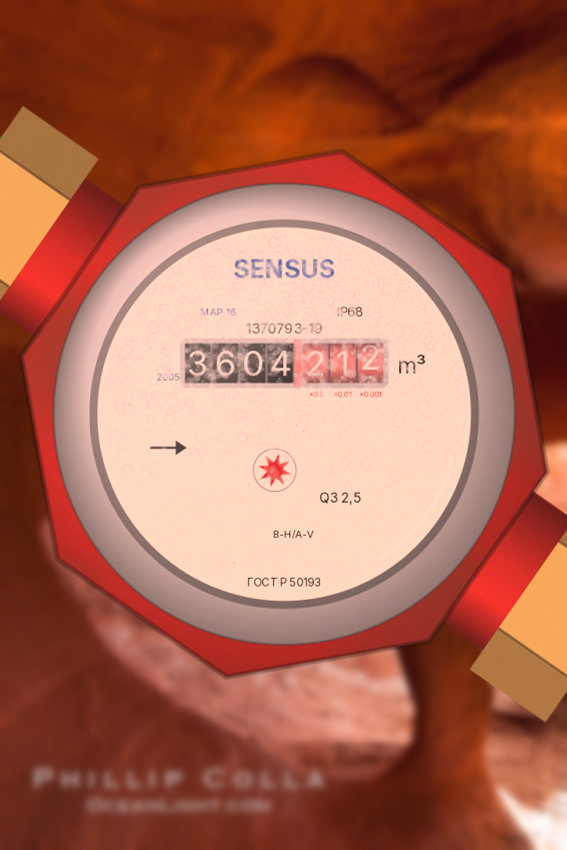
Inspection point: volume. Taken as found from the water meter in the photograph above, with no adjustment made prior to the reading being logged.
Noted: 3604.212 m³
